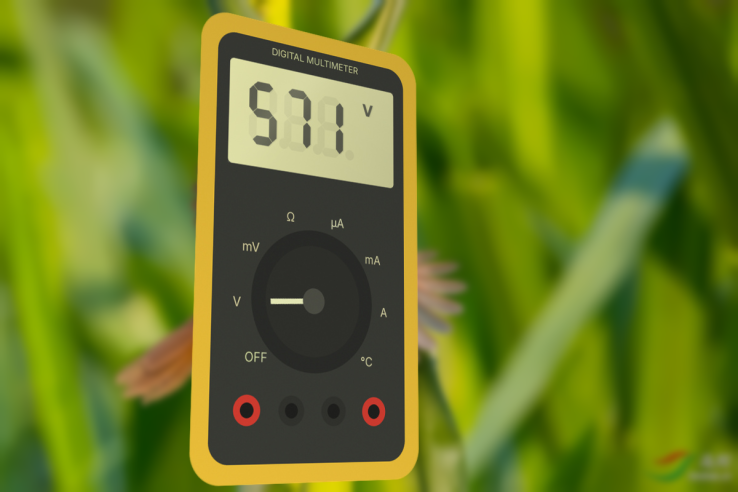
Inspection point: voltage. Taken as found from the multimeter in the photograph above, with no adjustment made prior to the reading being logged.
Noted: 571 V
